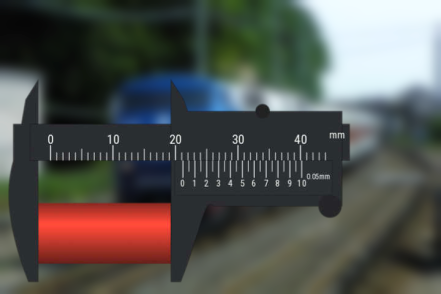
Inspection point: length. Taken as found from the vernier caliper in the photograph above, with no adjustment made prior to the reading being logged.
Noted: 21.2 mm
